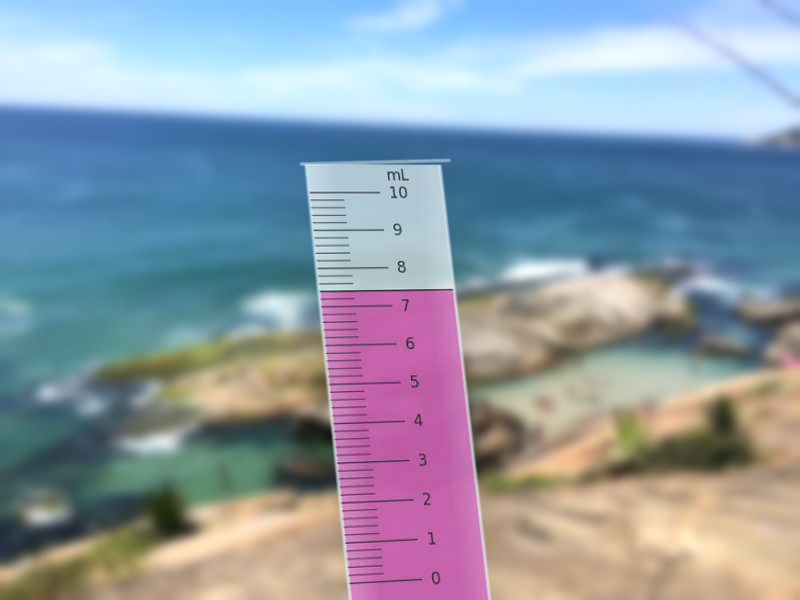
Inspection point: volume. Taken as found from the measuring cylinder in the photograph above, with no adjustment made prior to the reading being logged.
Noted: 7.4 mL
